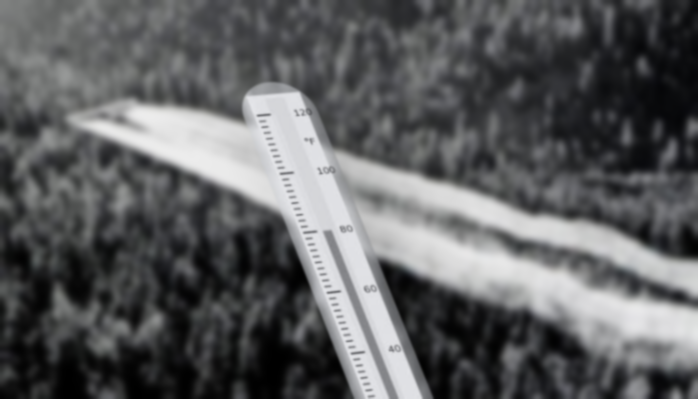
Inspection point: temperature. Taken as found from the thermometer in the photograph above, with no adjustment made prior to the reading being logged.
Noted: 80 °F
